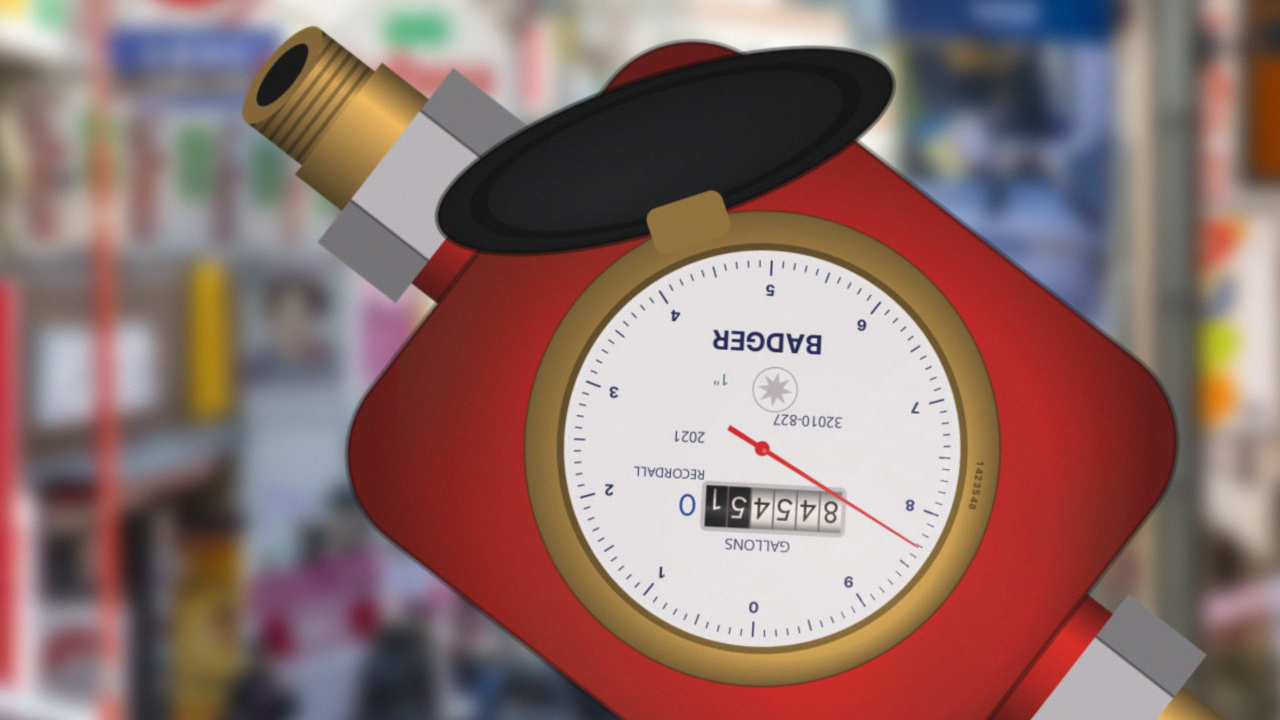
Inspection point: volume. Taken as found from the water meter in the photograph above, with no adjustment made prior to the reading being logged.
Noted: 8454508.3 gal
